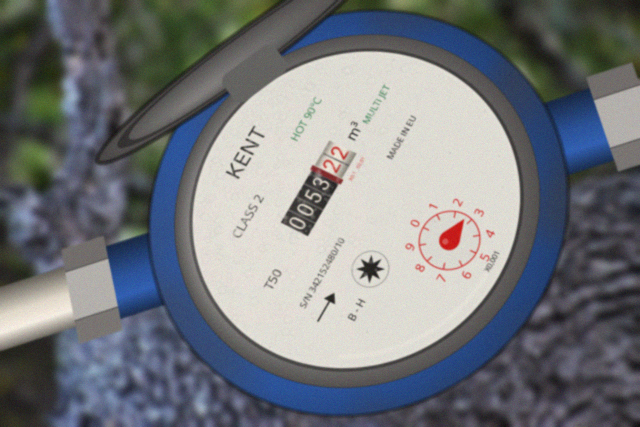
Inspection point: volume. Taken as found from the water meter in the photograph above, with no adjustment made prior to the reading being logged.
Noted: 53.222 m³
